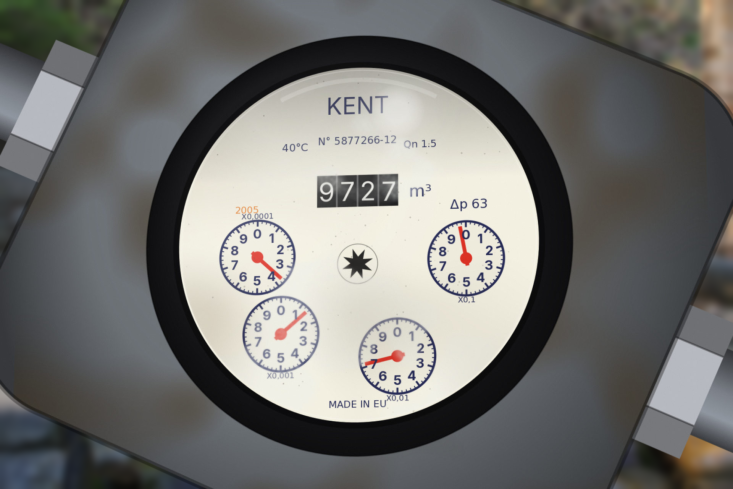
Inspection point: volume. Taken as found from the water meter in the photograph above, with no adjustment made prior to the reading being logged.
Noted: 9726.9713 m³
